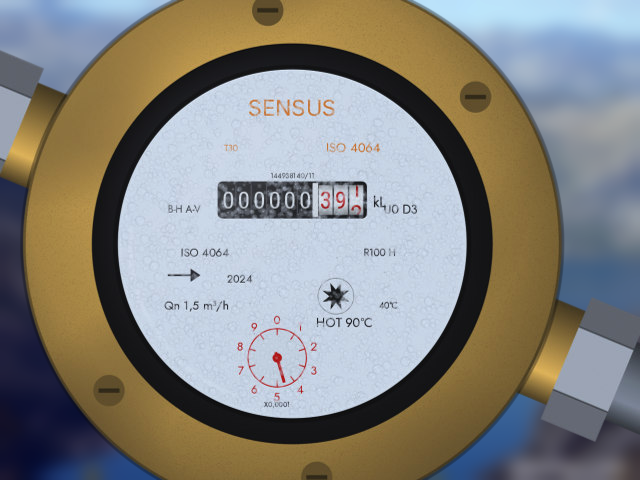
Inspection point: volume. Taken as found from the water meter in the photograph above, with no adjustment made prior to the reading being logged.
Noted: 0.3914 kL
